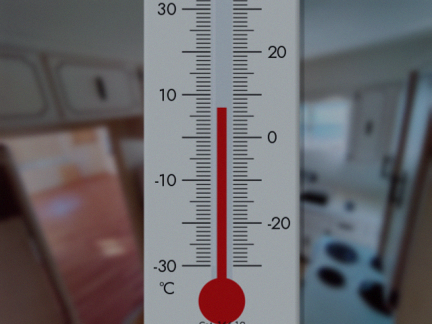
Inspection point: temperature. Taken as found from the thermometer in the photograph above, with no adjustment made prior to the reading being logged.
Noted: 7 °C
